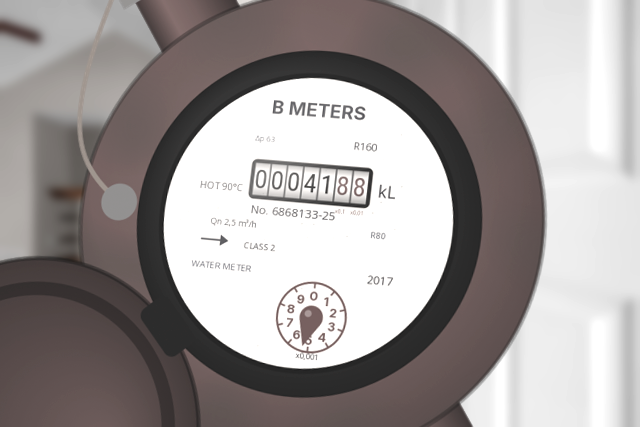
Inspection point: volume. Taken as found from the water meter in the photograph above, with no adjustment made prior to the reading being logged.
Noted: 41.885 kL
